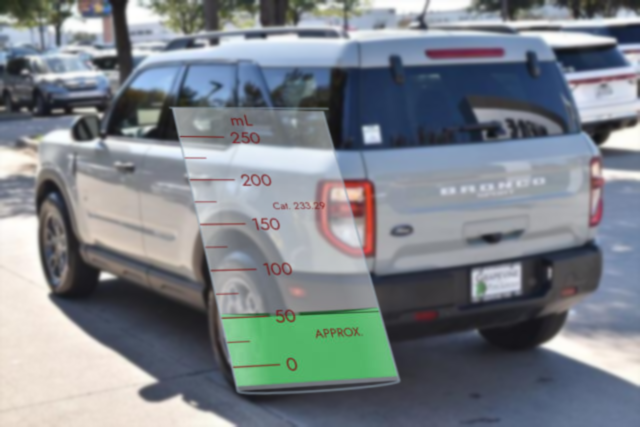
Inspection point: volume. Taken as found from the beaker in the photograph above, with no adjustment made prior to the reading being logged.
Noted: 50 mL
